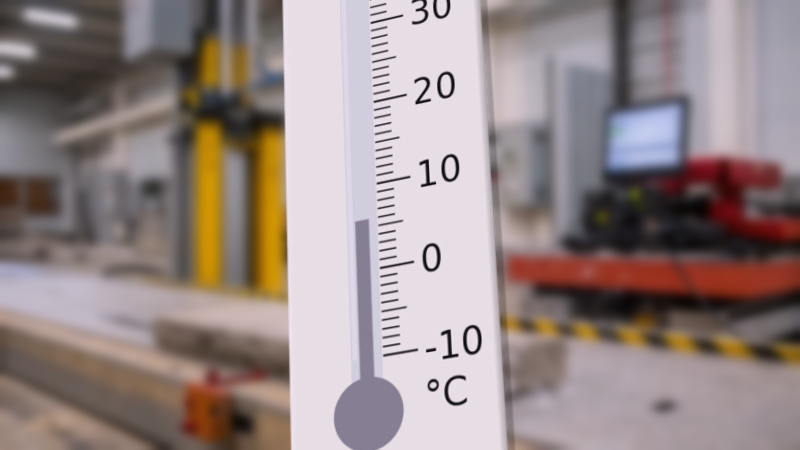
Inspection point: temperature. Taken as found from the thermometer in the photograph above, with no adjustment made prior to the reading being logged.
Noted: 6 °C
